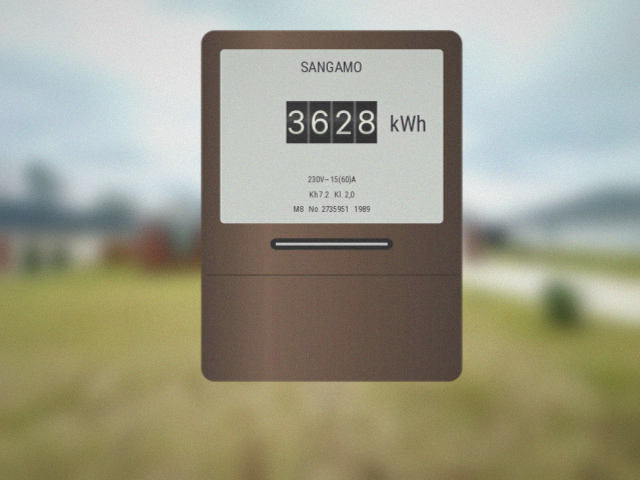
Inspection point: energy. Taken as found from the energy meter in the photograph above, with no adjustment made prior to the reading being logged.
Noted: 3628 kWh
